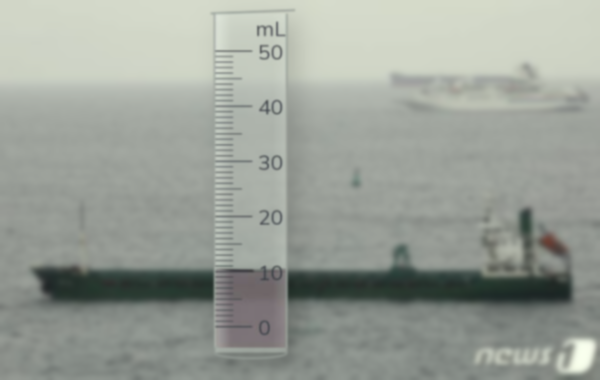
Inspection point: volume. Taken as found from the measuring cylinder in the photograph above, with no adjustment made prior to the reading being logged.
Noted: 10 mL
